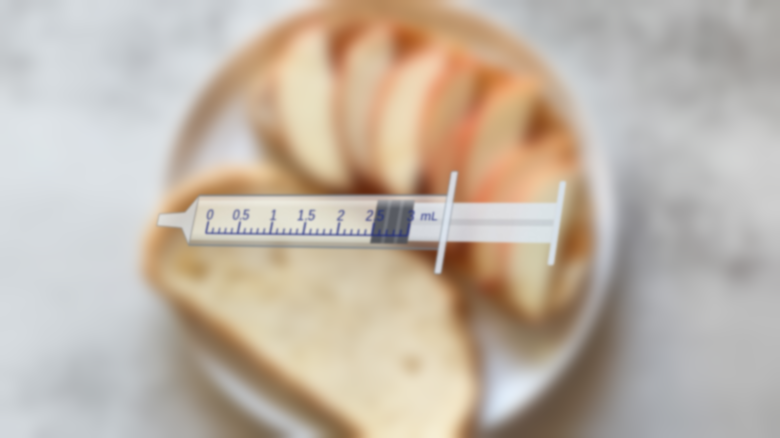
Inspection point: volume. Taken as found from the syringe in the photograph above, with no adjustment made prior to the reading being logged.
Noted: 2.5 mL
